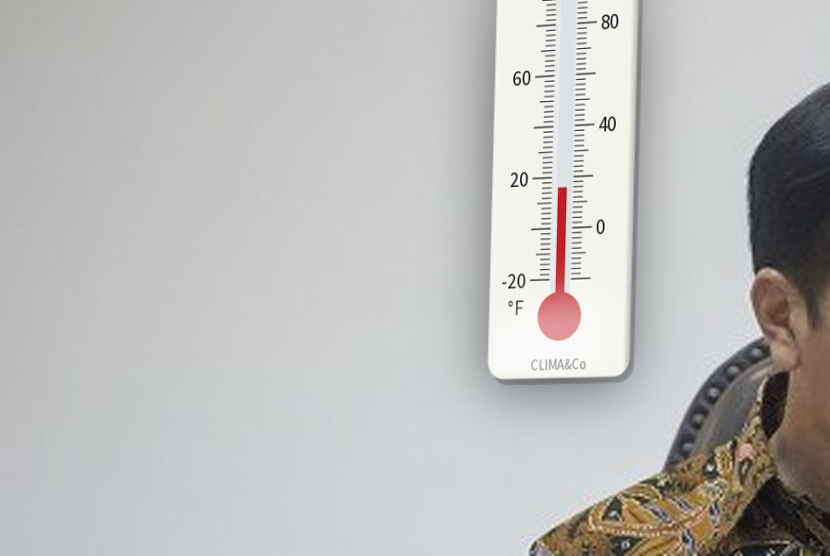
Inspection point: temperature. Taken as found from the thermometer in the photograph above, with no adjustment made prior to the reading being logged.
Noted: 16 °F
